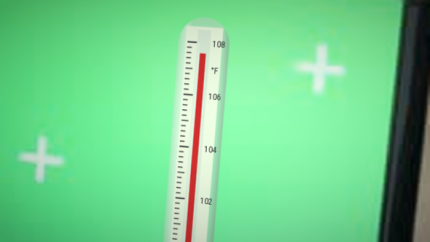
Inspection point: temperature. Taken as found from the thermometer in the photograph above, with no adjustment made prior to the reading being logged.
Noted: 107.6 °F
